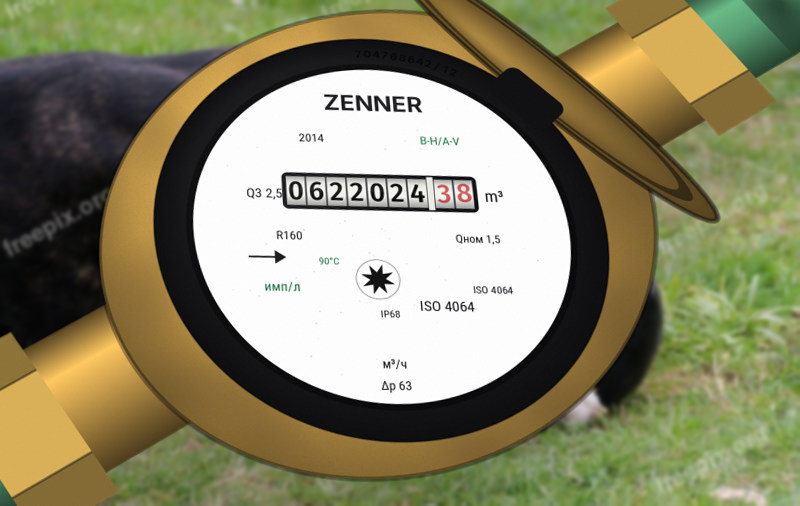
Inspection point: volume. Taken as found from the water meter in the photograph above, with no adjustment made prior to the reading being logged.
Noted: 622024.38 m³
